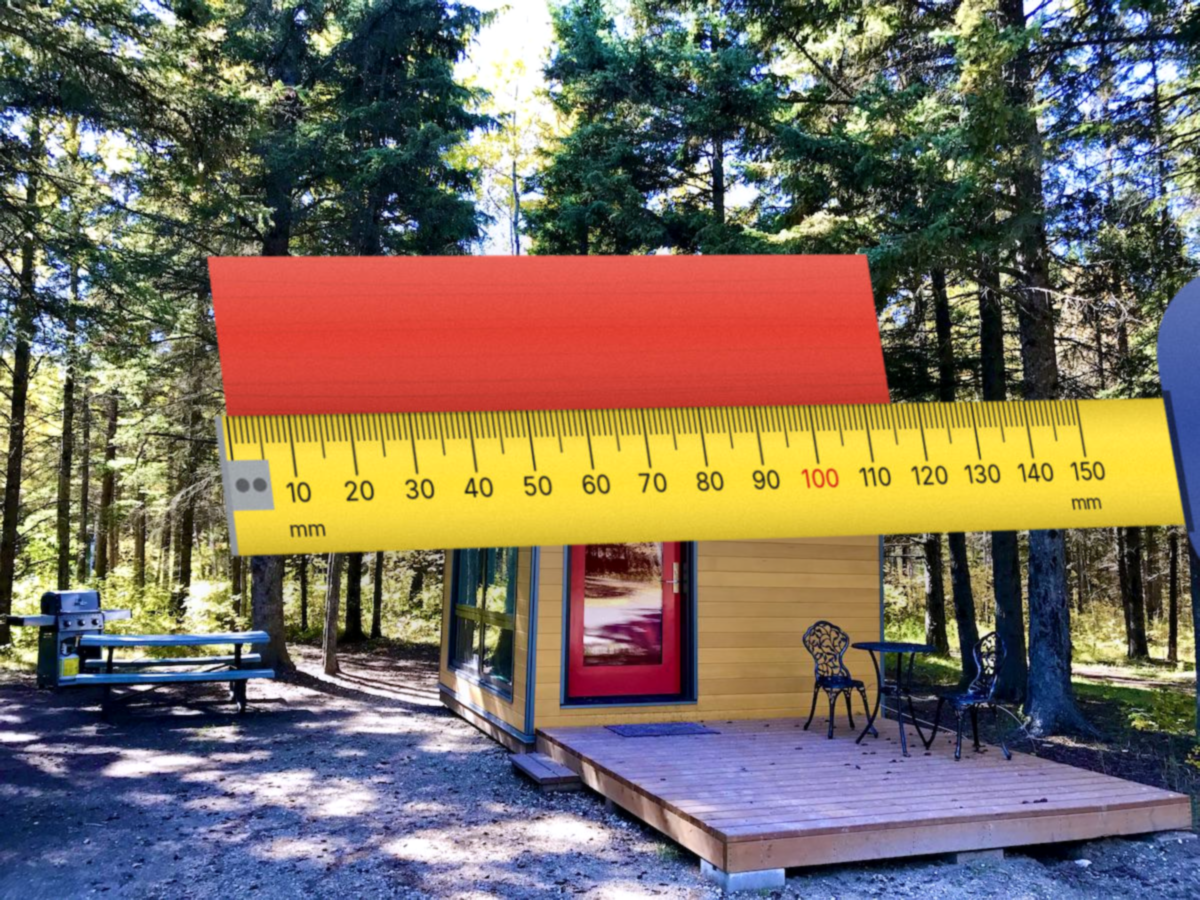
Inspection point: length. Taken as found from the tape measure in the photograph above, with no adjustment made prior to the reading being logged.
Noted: 115 mm
